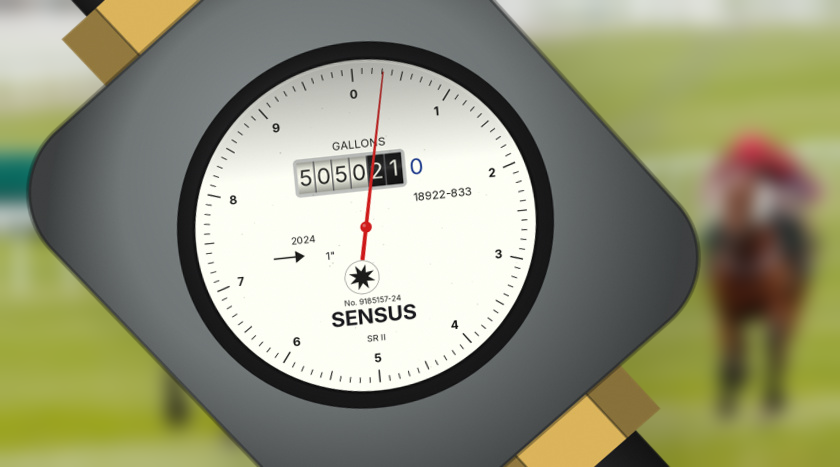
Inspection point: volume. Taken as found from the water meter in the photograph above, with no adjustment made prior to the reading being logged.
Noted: 5050210.3 gal
